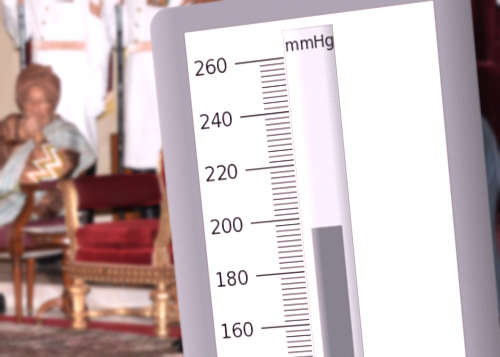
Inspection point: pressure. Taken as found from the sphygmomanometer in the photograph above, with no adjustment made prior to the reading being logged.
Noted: 196 mmHg
